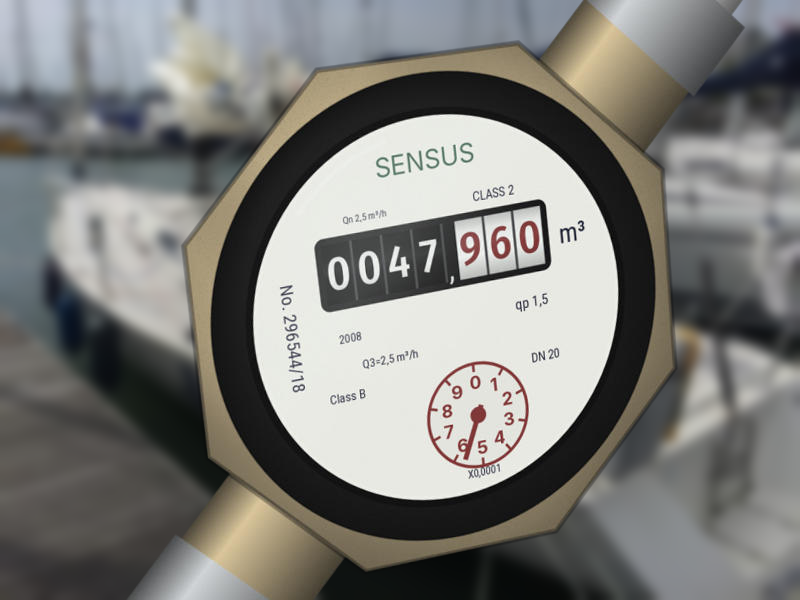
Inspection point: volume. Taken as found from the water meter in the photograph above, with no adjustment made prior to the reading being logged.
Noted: 47.9605 m³
